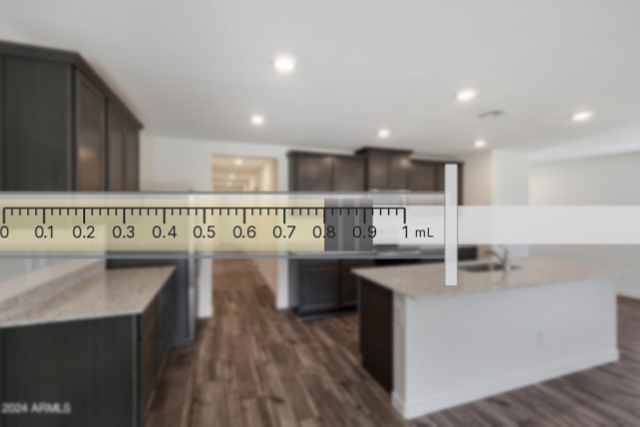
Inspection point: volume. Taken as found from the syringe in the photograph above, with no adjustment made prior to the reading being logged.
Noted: 0.8 mL
